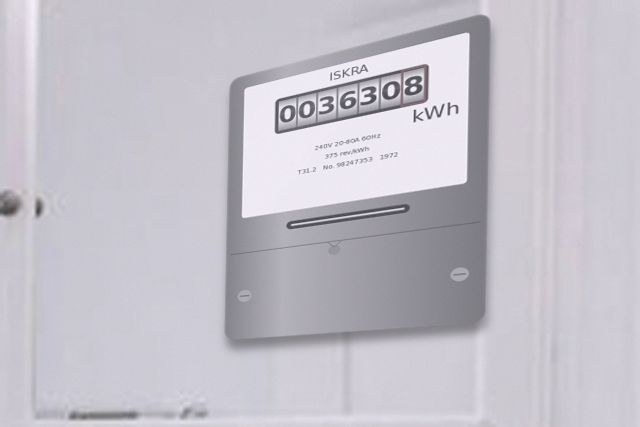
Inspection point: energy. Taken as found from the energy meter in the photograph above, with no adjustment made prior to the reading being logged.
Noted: 3630.8 kWh
